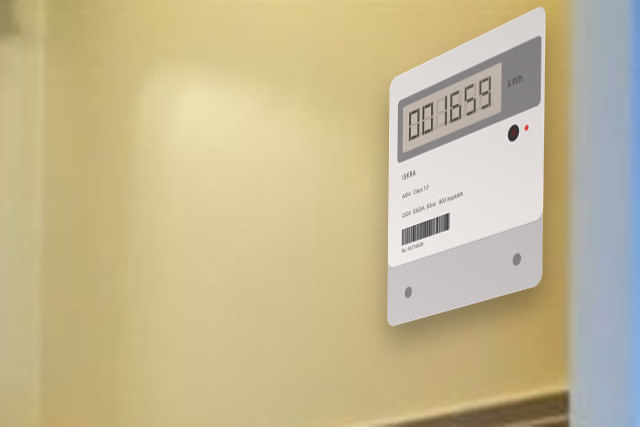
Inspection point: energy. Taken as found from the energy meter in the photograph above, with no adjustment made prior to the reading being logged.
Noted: 1659 kWh
